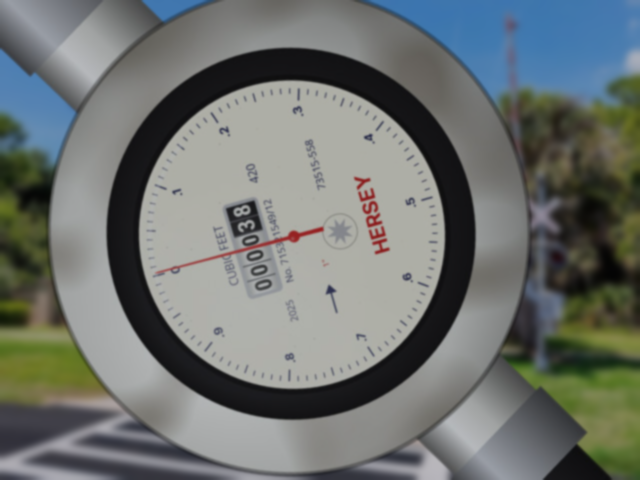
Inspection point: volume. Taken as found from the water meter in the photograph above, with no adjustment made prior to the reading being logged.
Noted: 38.00 ft³
